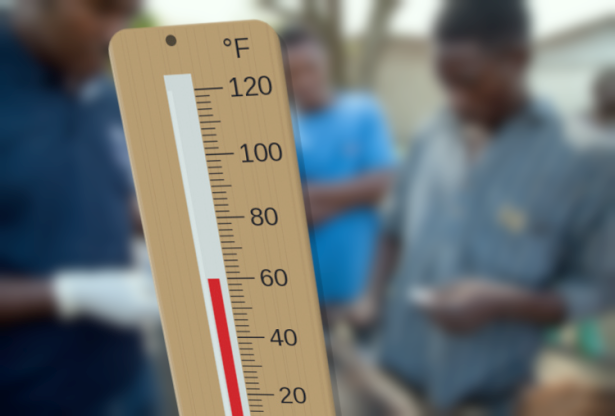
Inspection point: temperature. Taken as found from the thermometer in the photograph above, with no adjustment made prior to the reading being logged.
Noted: 60 °F
